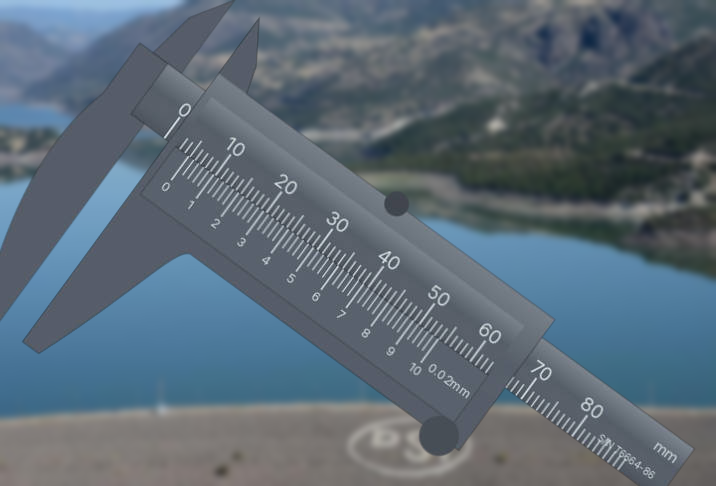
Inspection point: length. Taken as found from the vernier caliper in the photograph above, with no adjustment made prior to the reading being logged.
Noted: 4.8 mm
